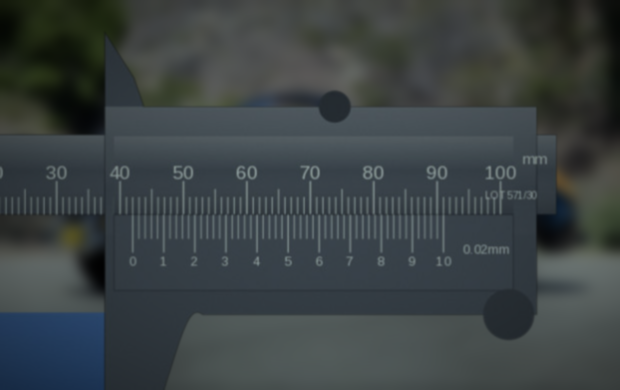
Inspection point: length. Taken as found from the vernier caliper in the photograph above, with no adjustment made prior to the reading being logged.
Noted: 42.0 mm
